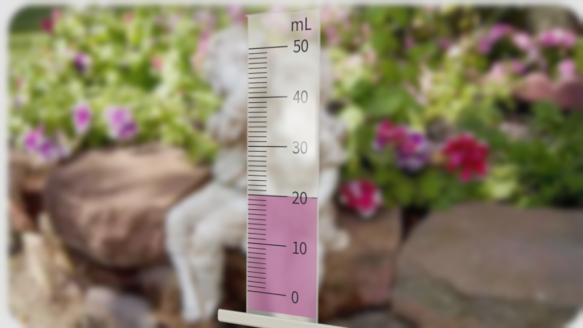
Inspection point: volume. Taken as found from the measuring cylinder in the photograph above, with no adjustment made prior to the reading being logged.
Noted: 20 mL
